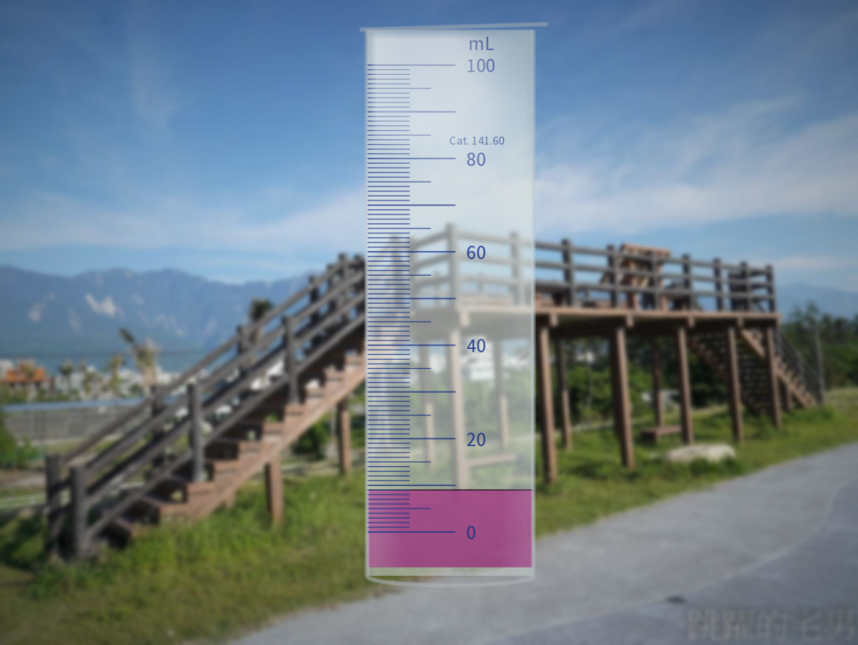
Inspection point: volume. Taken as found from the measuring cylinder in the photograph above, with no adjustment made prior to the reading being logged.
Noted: 9 mL
